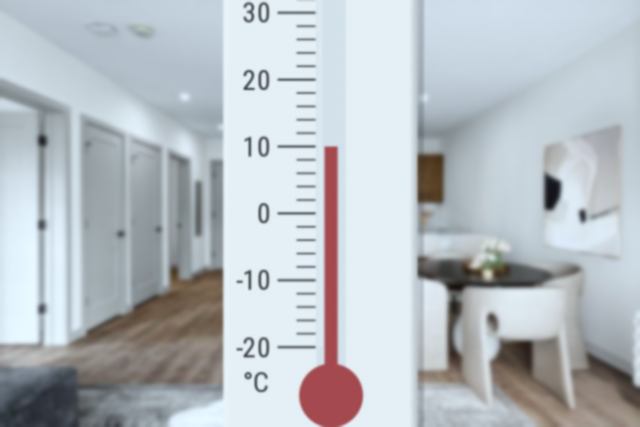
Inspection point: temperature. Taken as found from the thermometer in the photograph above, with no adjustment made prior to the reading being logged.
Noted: 10 °C
